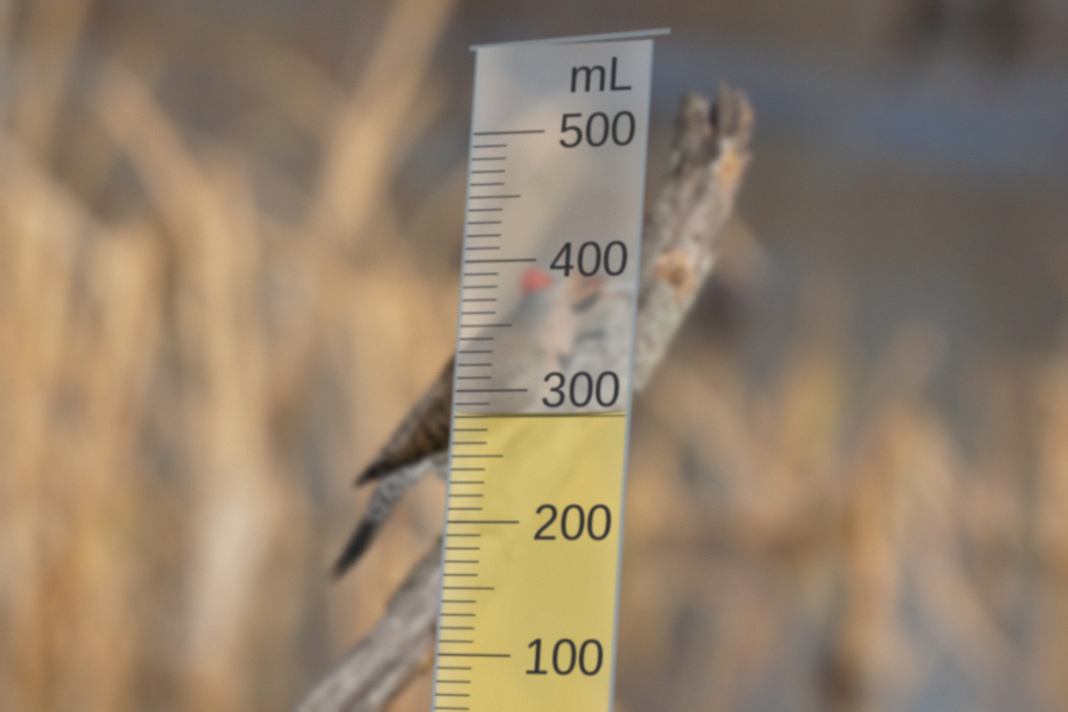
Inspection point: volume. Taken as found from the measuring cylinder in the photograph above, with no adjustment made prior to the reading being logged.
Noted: 280 mL
